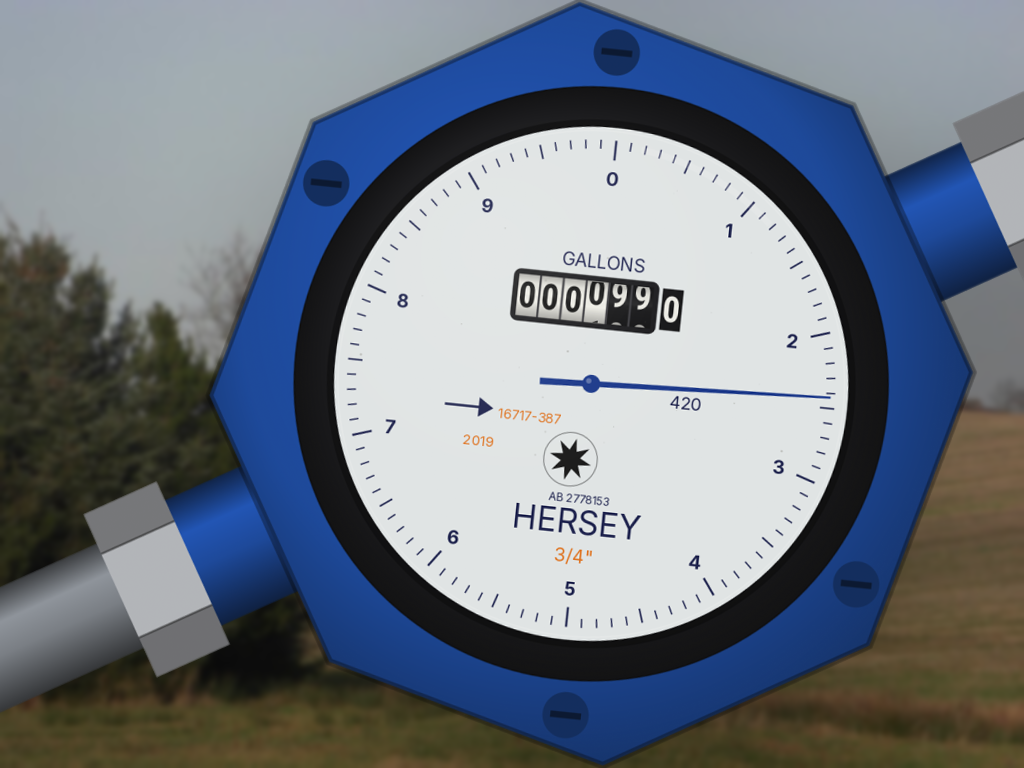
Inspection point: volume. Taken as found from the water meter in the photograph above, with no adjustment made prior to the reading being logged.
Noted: 992.4 gal
